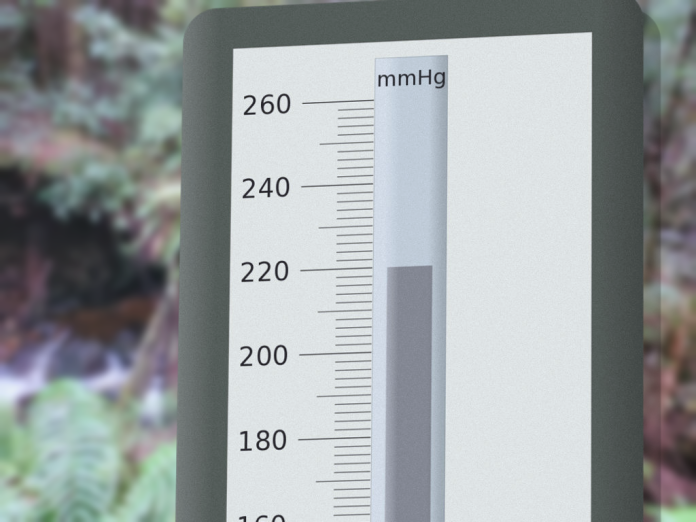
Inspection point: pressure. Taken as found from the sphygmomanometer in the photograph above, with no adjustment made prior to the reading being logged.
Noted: 220 mmHg
